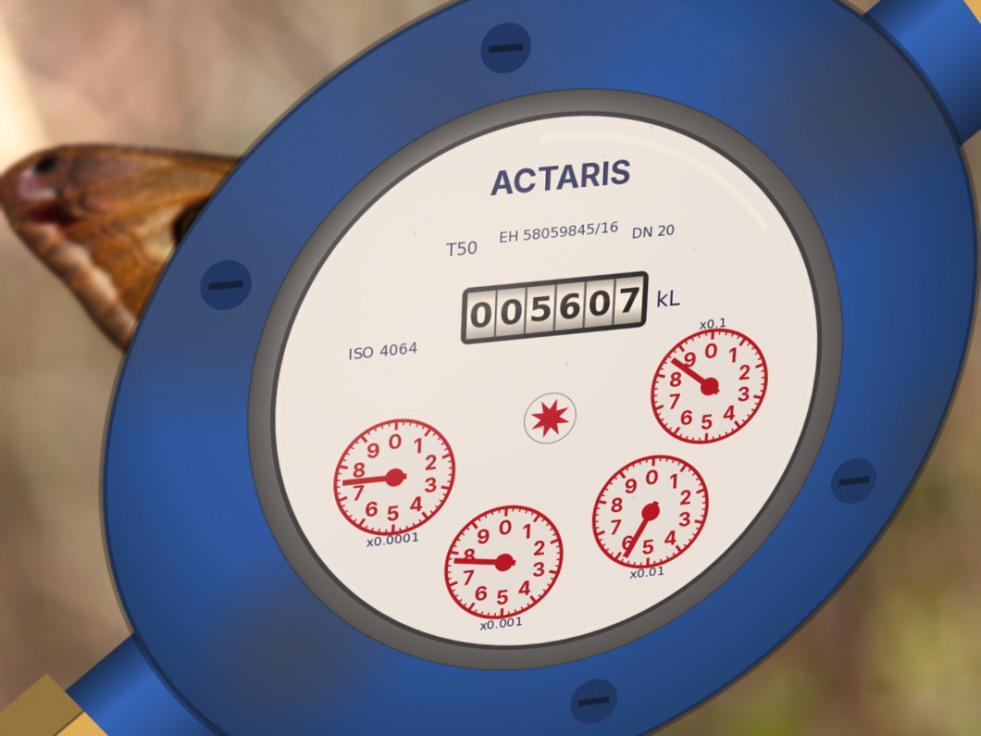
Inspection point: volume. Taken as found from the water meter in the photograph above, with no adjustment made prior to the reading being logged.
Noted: 5607.8577 kL
